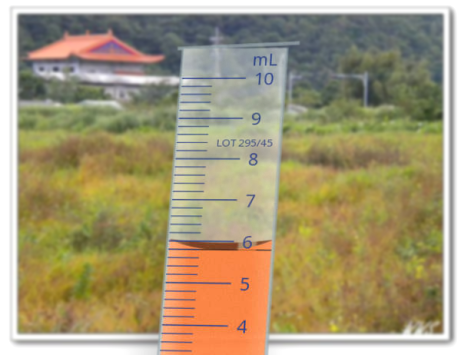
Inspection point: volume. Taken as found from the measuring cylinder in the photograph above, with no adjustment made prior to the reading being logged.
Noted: 5.8 mL
